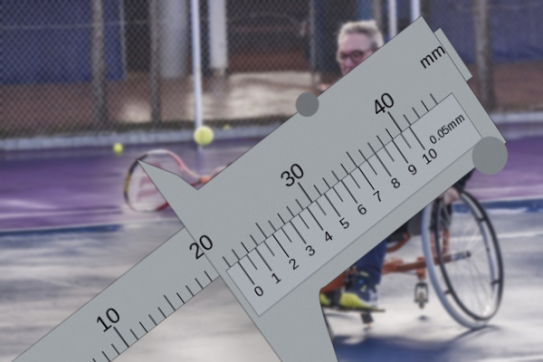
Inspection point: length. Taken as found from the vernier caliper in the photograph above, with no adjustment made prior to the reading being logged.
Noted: 21.8 mm
